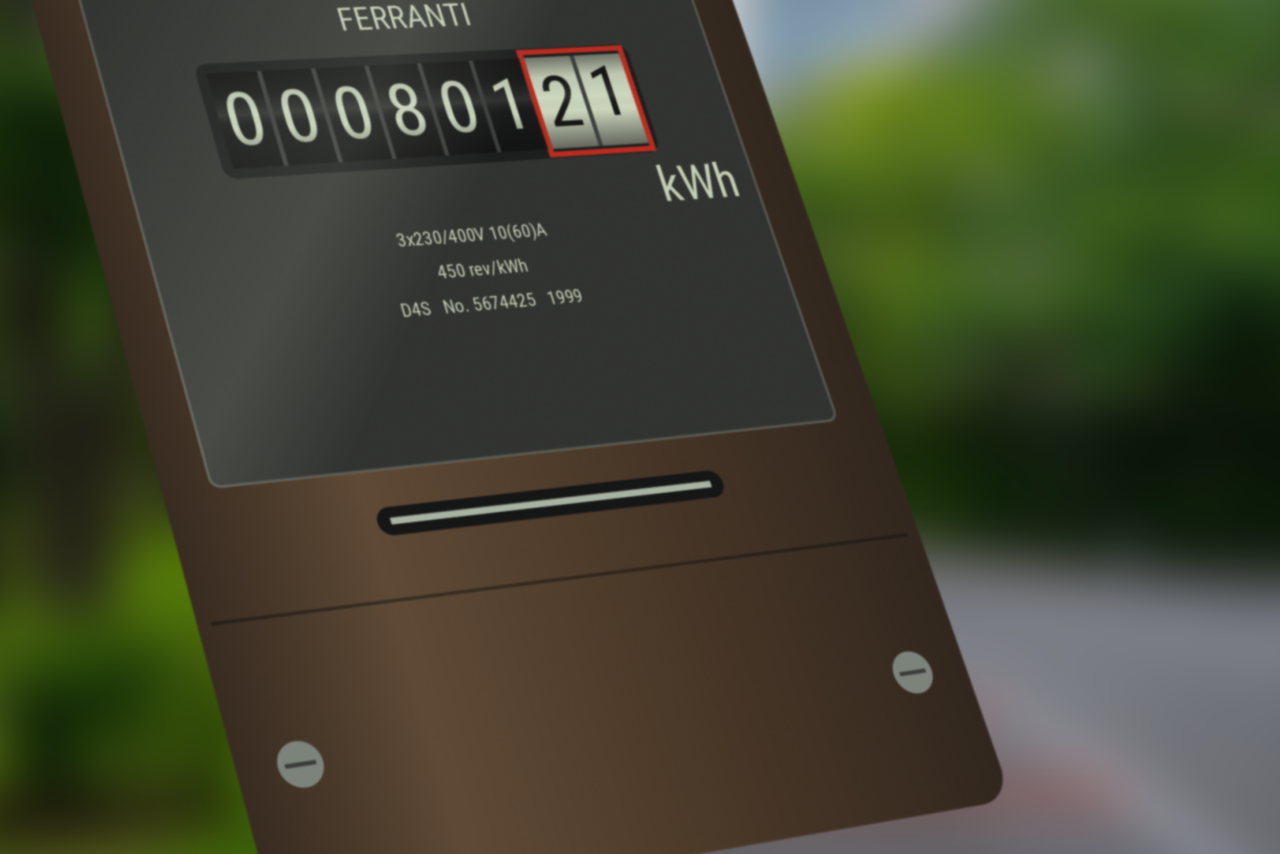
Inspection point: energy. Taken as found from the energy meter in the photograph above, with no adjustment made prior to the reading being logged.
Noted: 801.21 kWh
